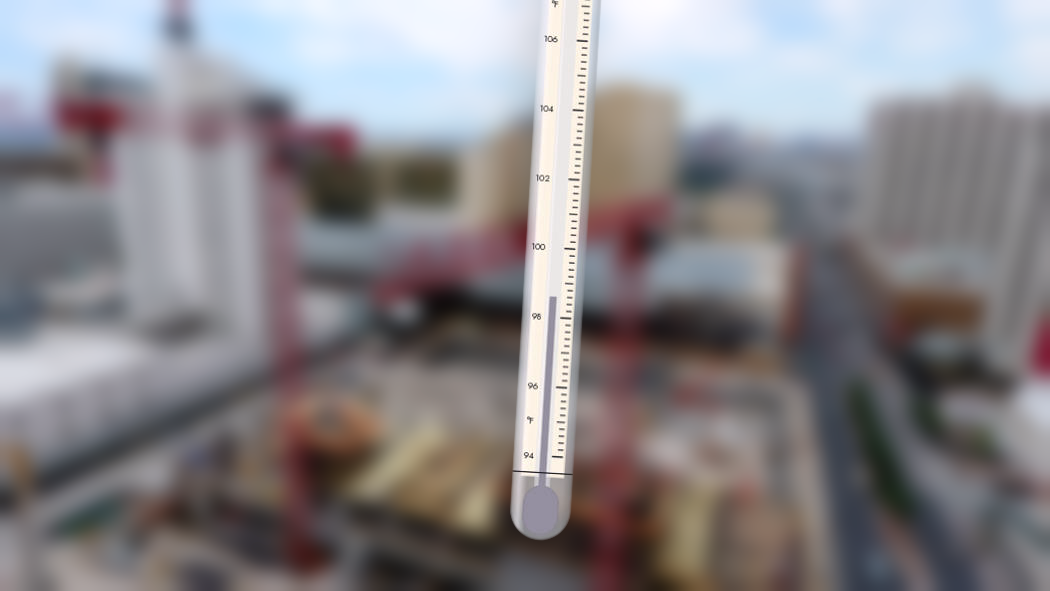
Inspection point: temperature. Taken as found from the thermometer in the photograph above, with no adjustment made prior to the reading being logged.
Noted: 98.6 °F
